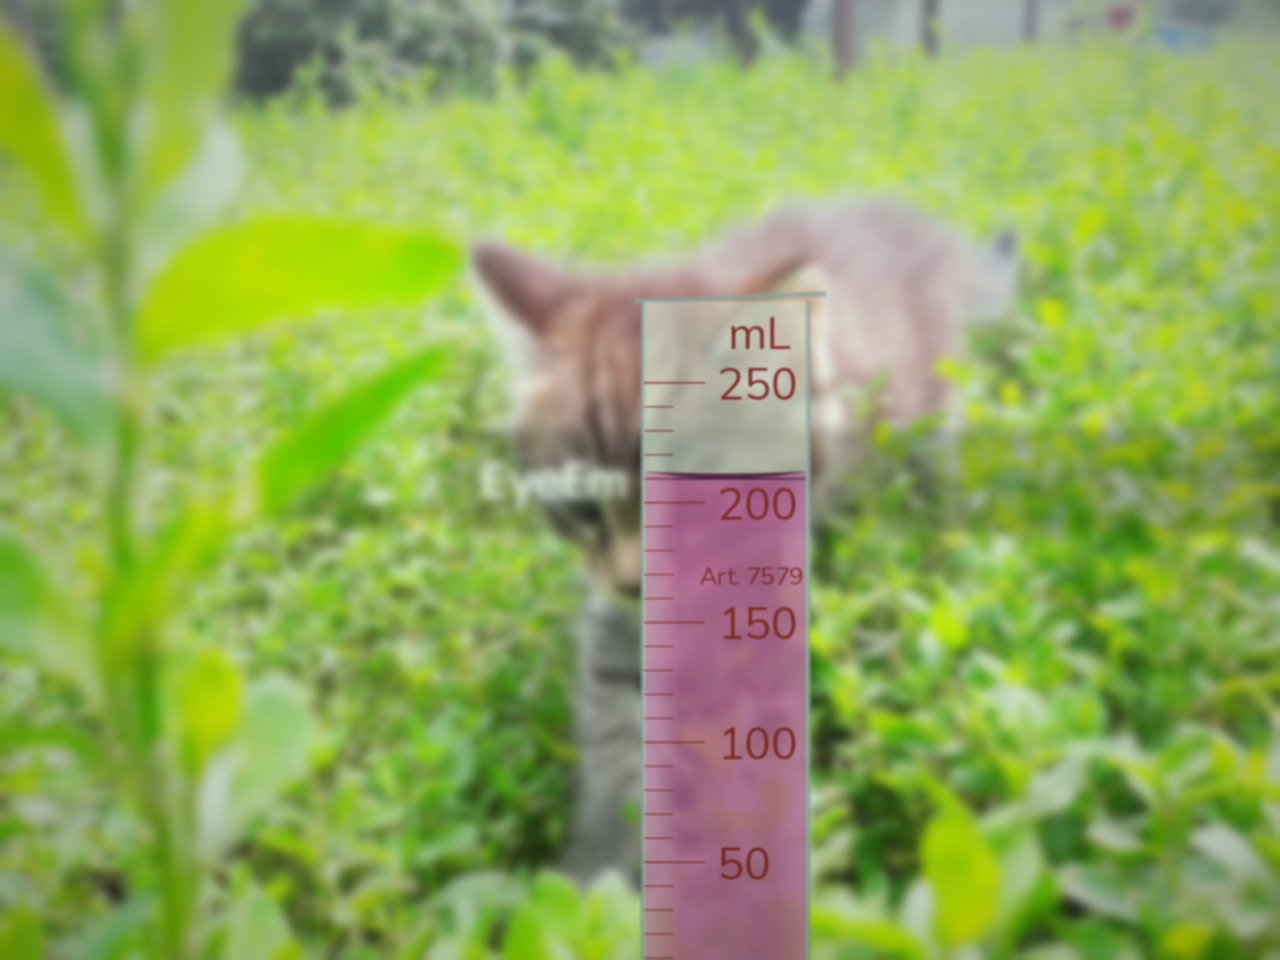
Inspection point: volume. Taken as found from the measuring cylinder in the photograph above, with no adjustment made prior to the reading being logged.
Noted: 210 mL
